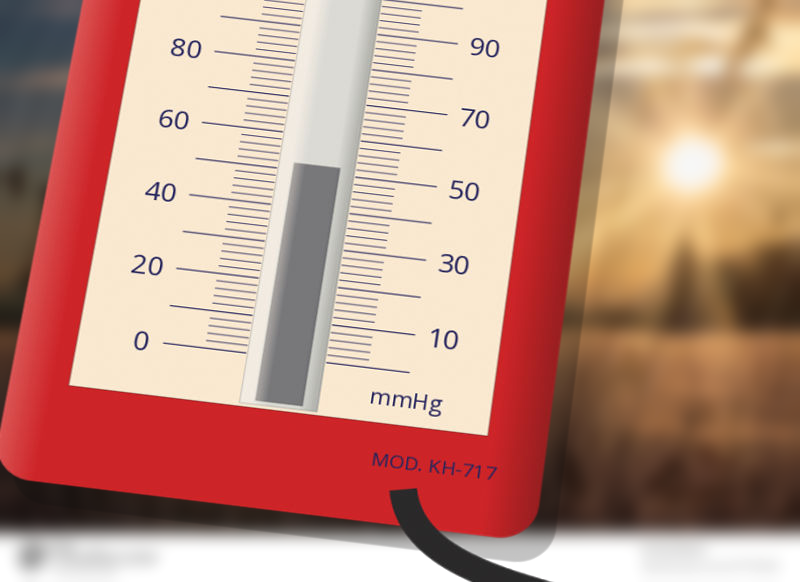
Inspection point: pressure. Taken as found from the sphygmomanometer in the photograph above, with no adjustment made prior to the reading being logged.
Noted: 52 mmHg
